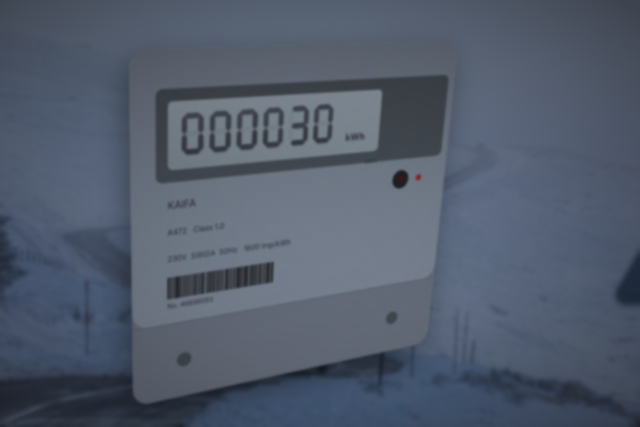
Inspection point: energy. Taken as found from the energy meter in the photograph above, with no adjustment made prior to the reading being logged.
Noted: 30 kWh
